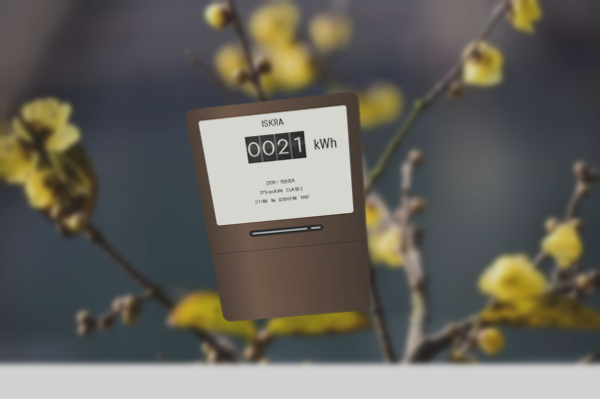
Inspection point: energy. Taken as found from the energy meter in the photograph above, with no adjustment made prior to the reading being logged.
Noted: 21 kWh
